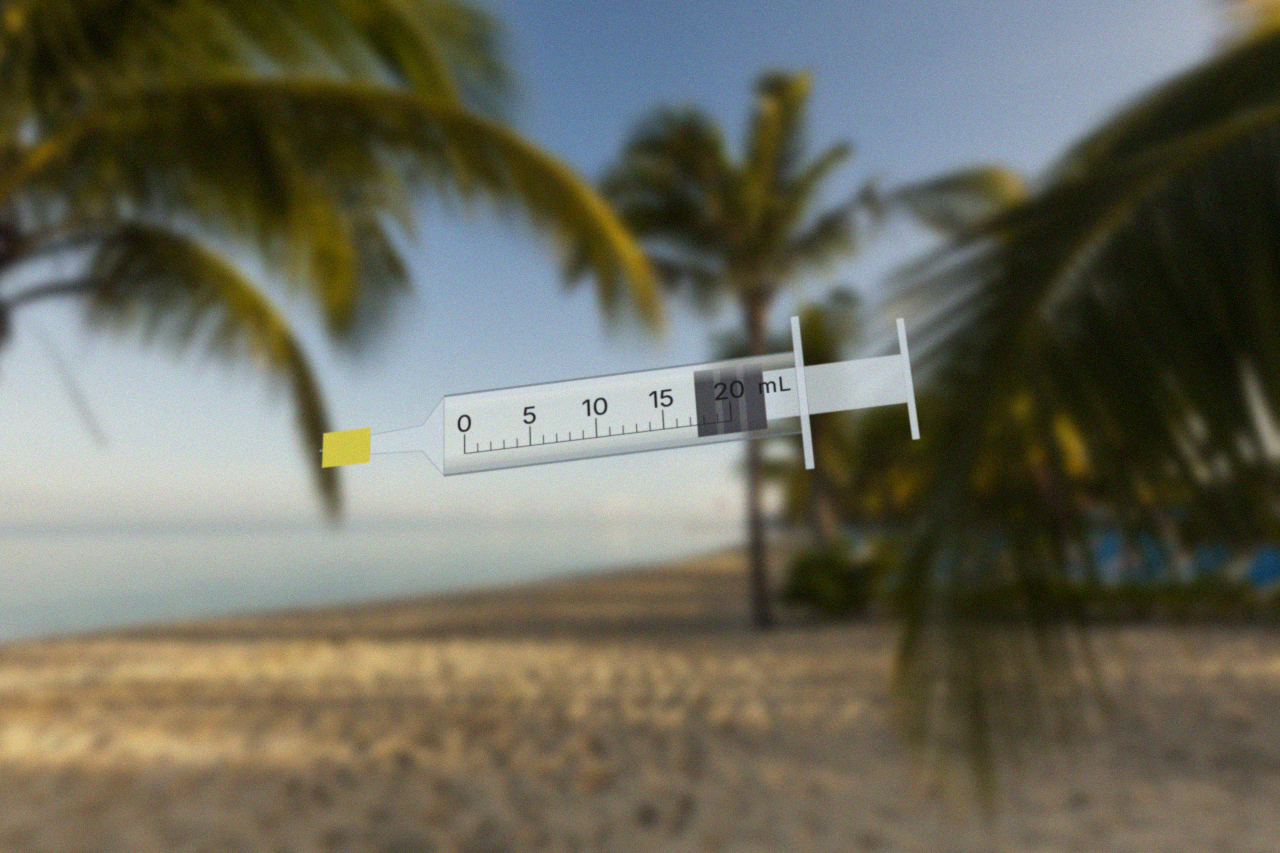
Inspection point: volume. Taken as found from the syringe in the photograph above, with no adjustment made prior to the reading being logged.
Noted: 17.5 mL
